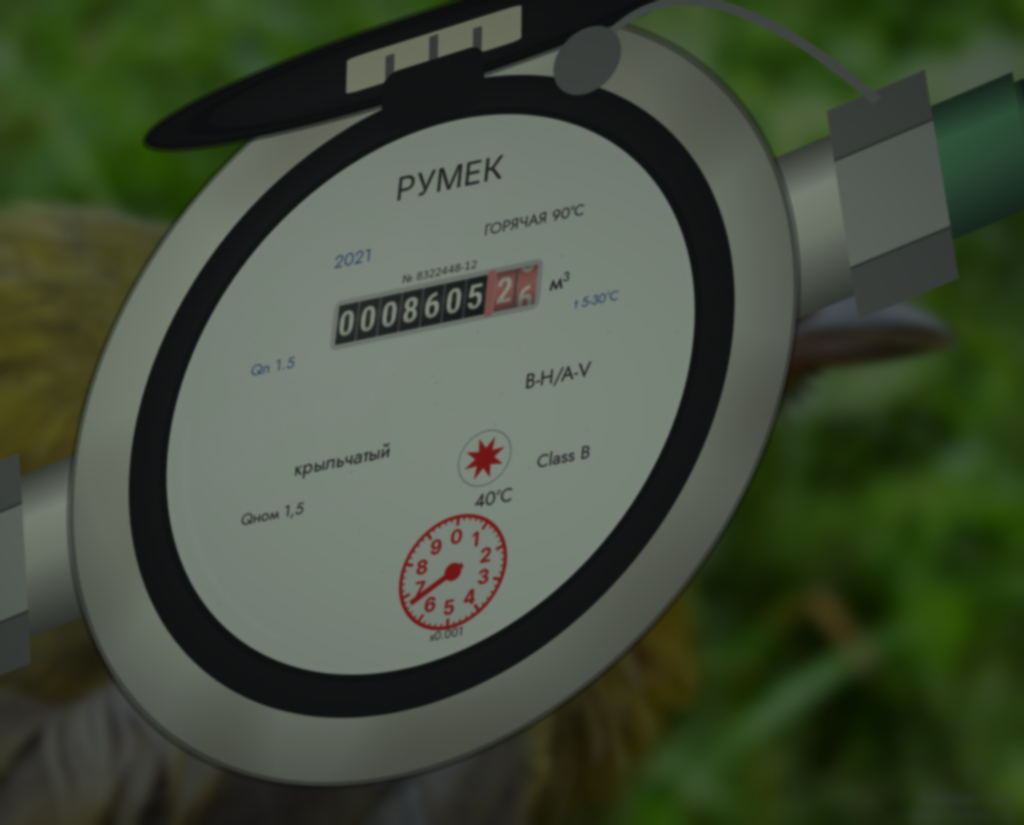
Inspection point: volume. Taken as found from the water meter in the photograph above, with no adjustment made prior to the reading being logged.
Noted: 8605.256 m³
